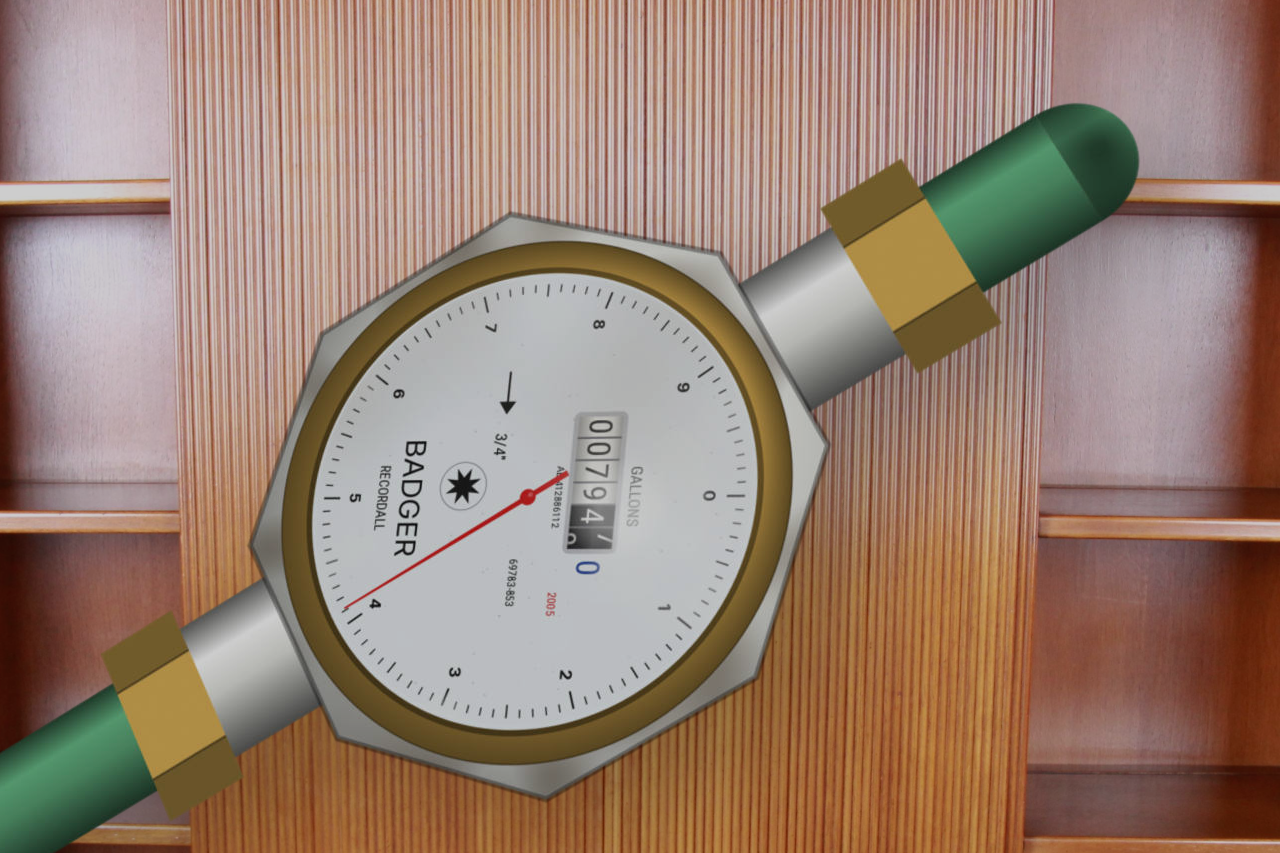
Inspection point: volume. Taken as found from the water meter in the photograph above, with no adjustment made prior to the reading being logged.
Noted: 79474.1 gal
